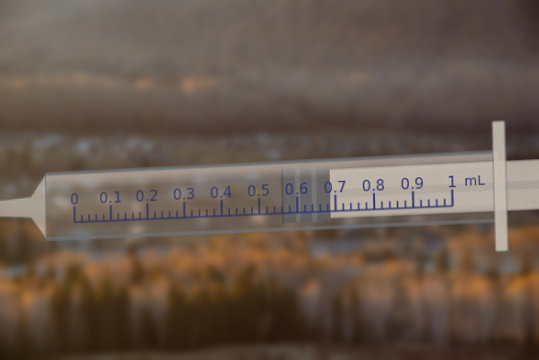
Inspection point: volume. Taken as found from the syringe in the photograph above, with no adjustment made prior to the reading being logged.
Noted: 0.56 mL
